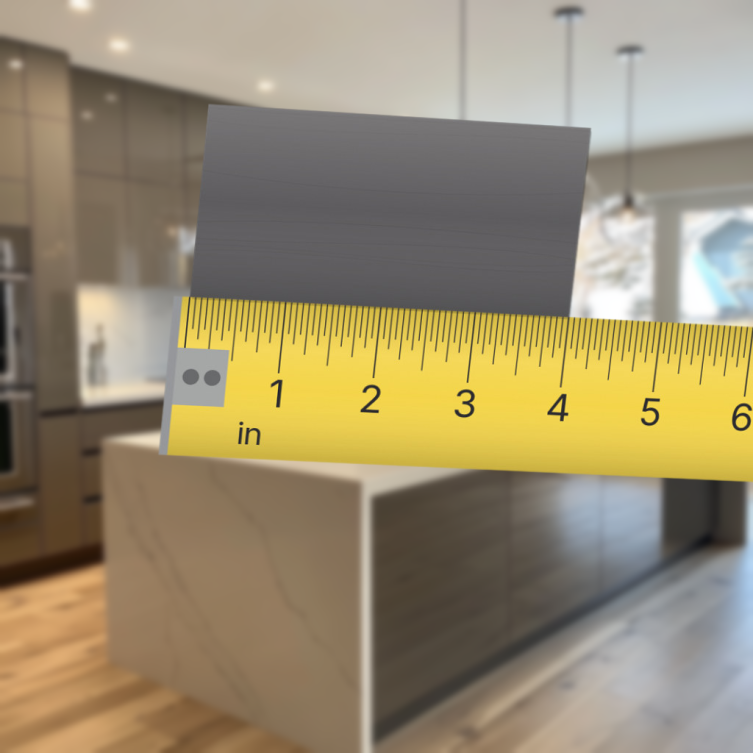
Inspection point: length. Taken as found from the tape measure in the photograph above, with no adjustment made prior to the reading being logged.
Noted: 4 in
